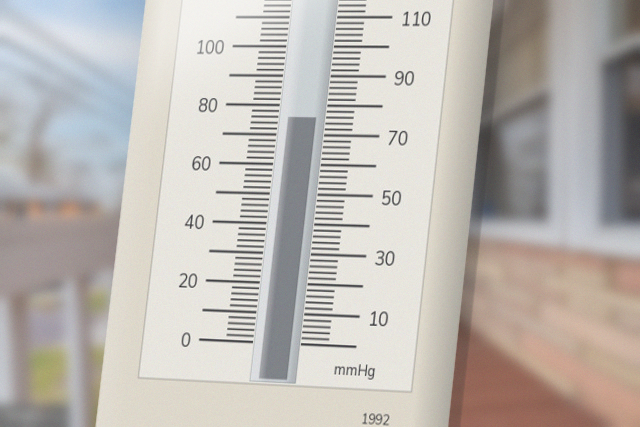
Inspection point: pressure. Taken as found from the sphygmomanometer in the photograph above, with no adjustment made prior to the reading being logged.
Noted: 76 mmHg
